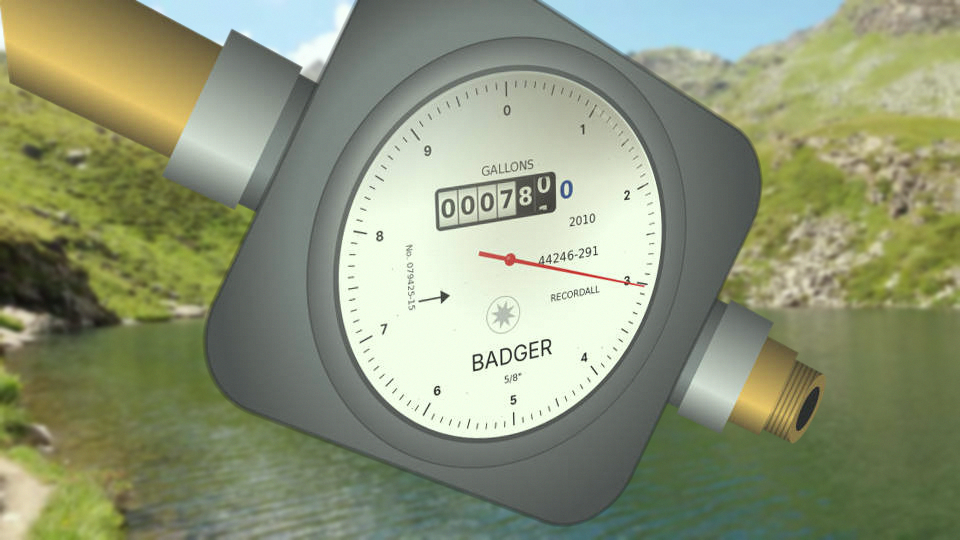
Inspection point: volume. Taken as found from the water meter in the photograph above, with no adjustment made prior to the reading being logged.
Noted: 7803.0 gal
